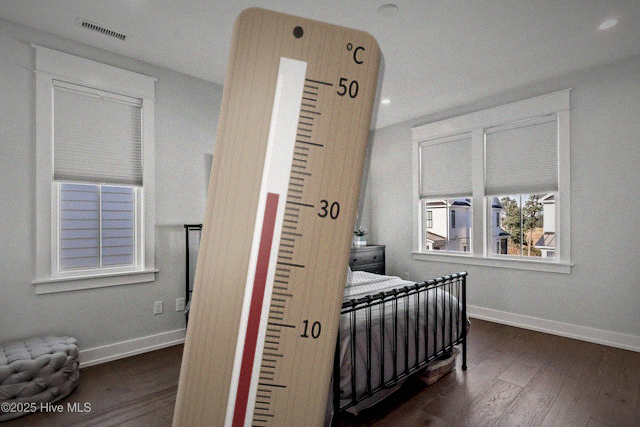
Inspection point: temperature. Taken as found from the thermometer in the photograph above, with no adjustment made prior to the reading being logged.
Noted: 31 °C
